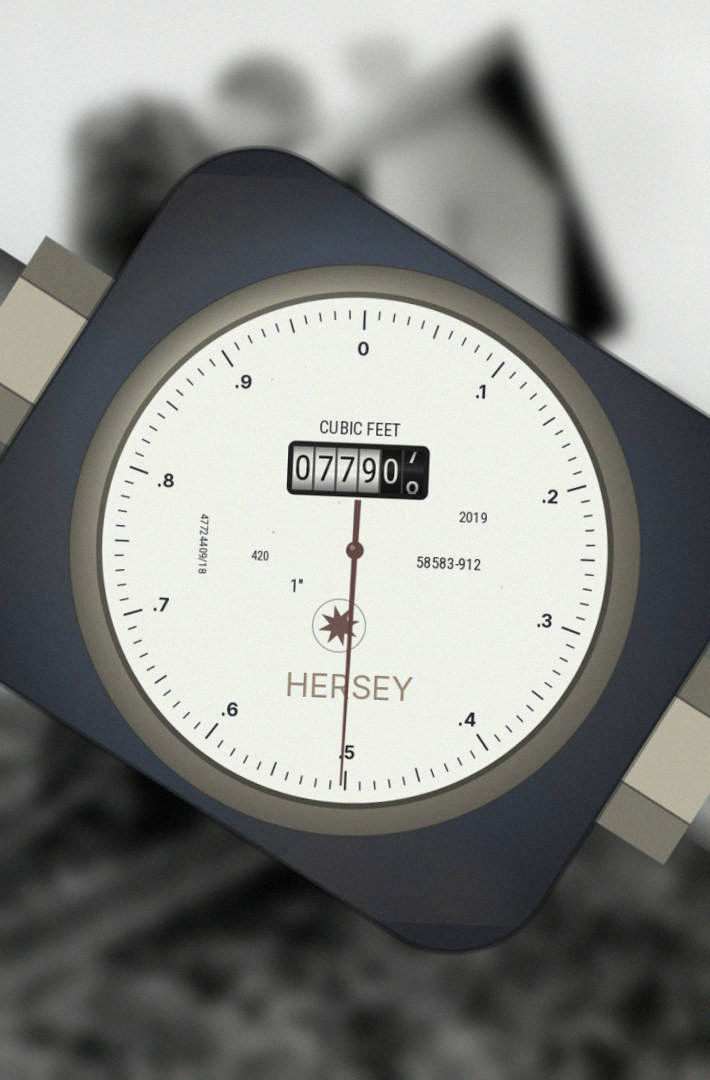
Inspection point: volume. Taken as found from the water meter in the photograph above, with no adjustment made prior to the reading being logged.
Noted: 77907.50 ft³
